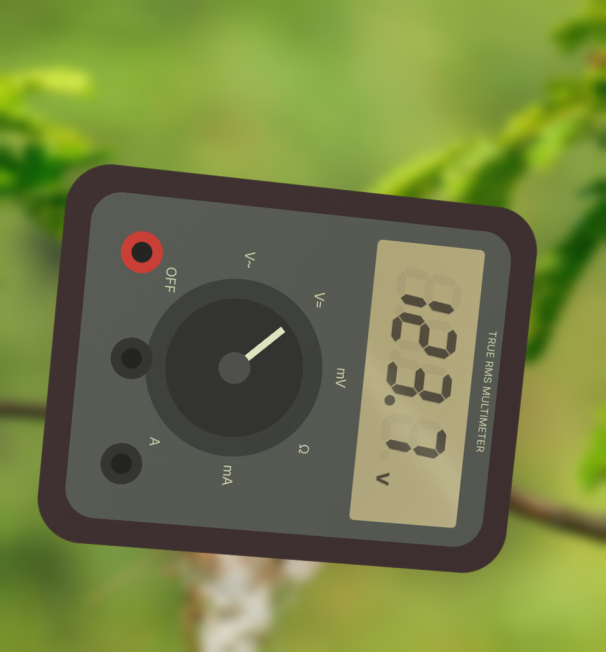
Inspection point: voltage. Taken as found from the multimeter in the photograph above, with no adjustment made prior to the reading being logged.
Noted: 123.7 V
